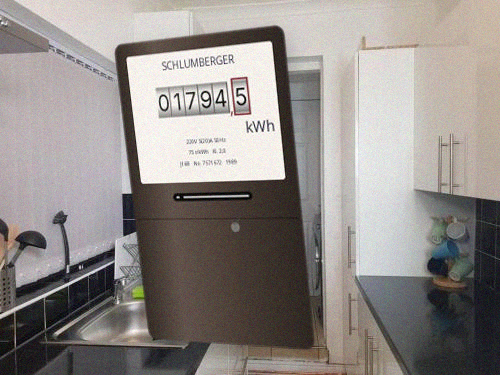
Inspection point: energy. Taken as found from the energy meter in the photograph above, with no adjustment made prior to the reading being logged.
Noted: 1794.5 kWh
